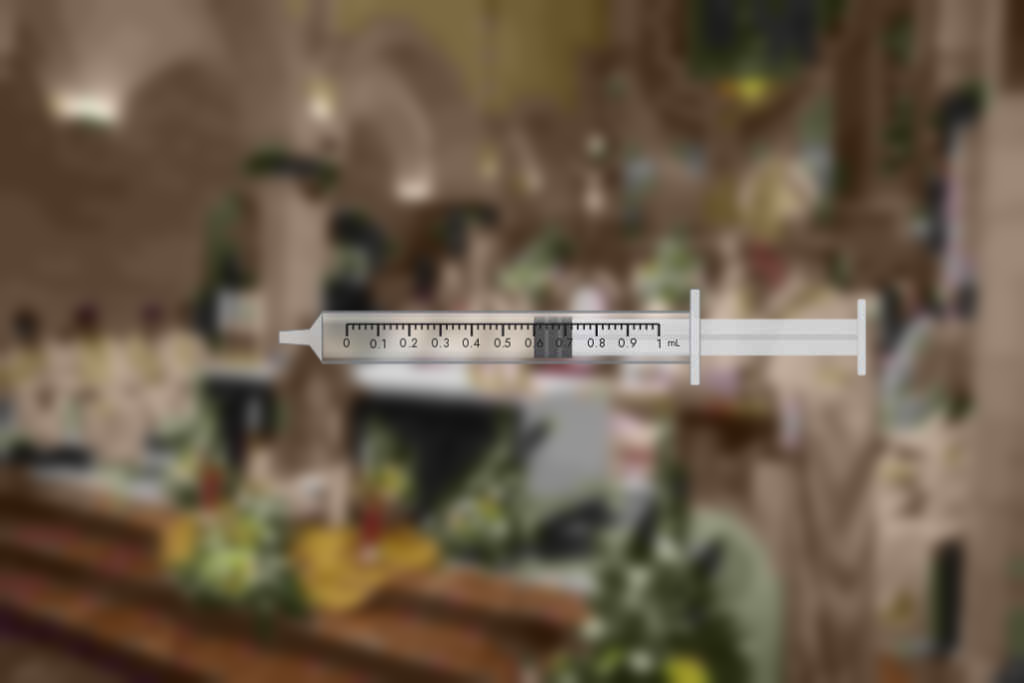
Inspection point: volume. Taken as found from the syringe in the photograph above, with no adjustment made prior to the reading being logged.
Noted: 0.6 mL
